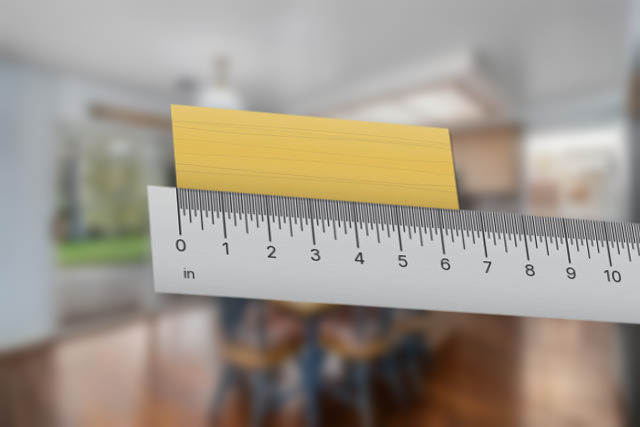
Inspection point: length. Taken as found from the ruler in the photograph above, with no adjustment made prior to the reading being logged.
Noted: 6.5 in
